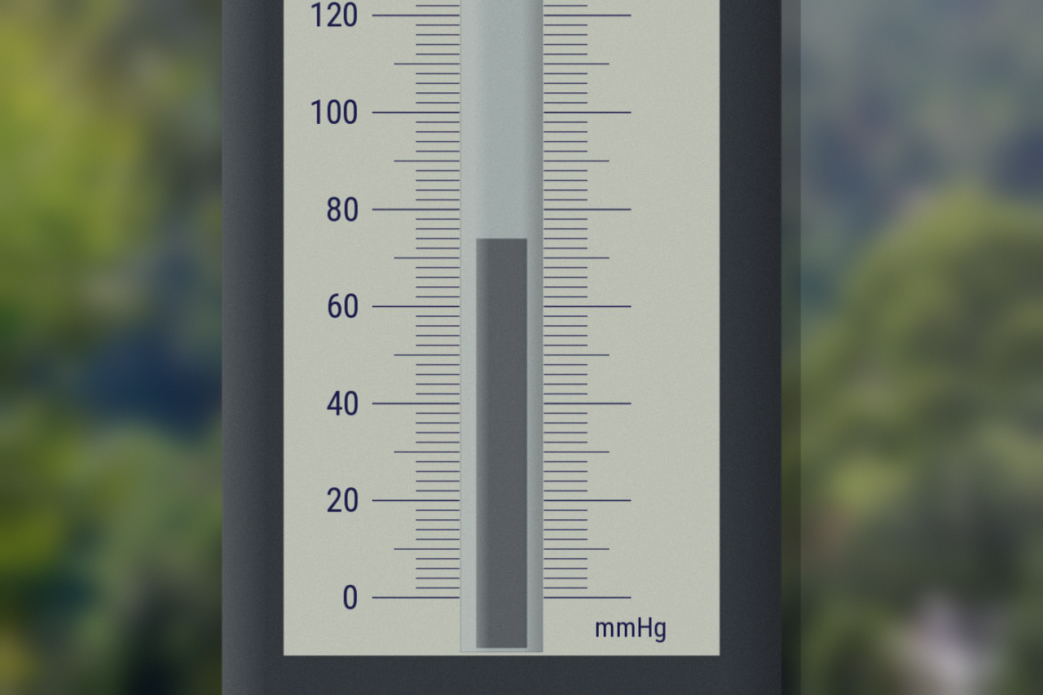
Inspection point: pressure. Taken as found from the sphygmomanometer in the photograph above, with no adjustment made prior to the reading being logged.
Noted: 74 mmHg
